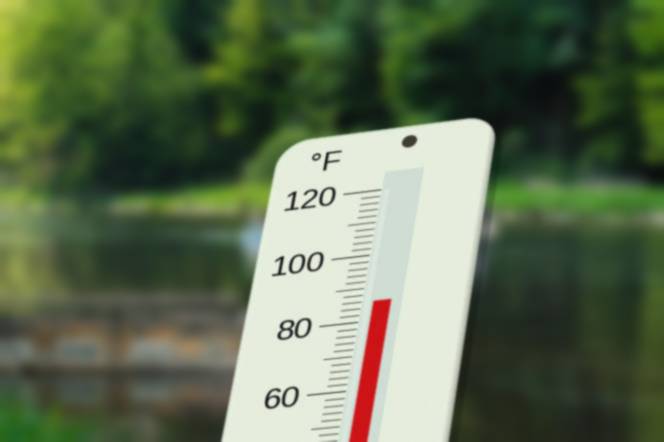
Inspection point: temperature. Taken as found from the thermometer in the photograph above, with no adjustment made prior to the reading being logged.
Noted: 86 °F
